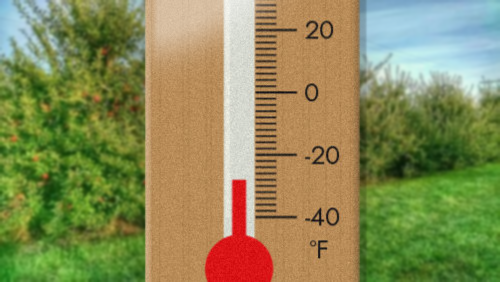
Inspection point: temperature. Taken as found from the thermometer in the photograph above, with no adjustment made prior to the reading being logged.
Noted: -28 °F
